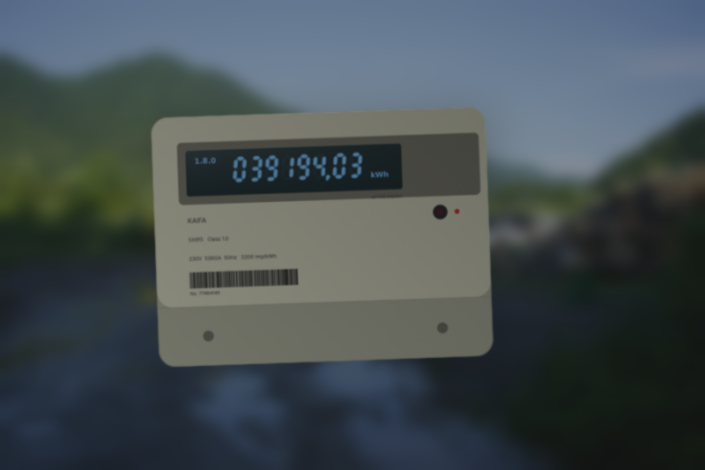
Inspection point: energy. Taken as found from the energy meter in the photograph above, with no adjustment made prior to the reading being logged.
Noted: 39194.03 kWh
